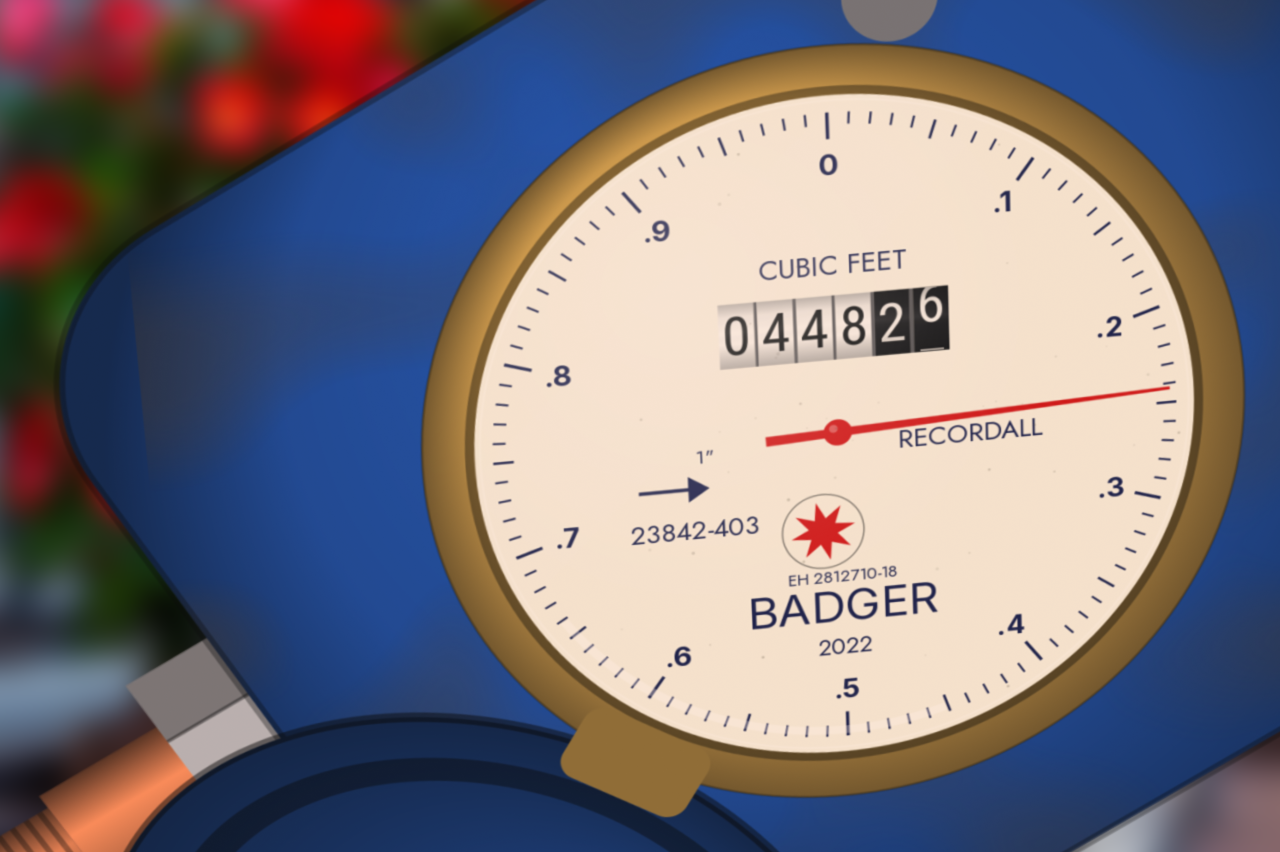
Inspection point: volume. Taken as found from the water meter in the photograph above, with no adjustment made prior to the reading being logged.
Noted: 44826.24 ft³
